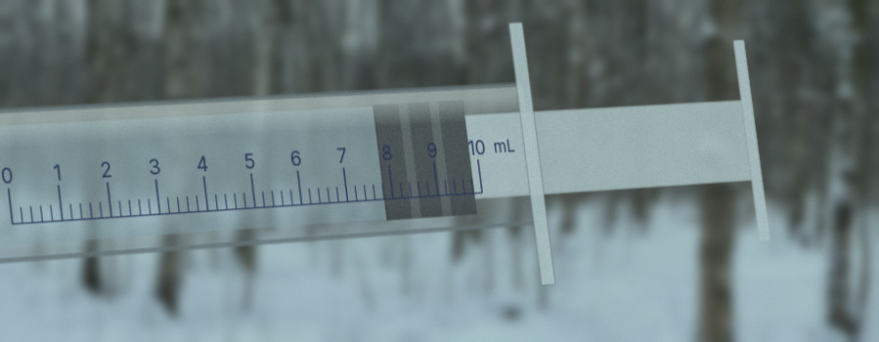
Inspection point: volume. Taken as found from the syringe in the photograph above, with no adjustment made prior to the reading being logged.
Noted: 7.8 mL
